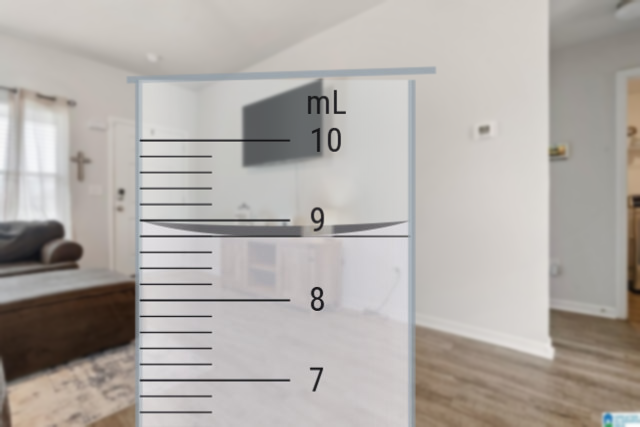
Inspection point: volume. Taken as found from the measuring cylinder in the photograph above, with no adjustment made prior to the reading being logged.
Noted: 8.8 mL
